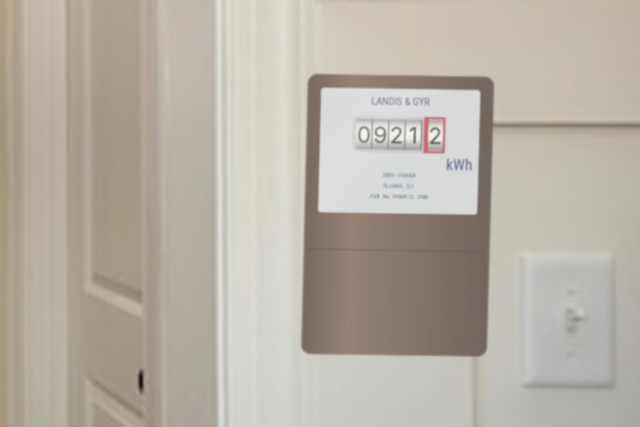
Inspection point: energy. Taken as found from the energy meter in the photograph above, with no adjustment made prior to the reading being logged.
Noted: 921.2 kWh
